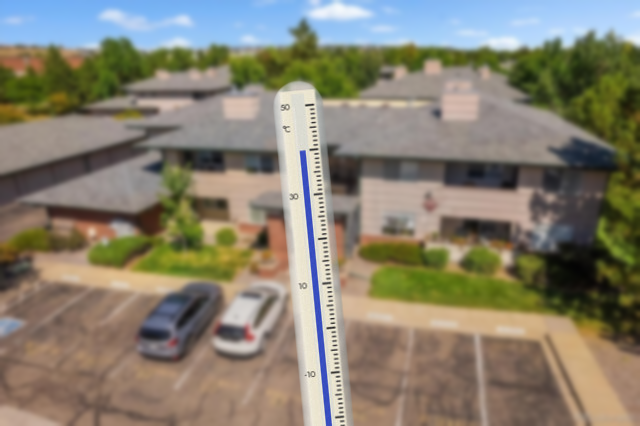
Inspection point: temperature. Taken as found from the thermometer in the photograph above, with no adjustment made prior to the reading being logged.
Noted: 40 °C
